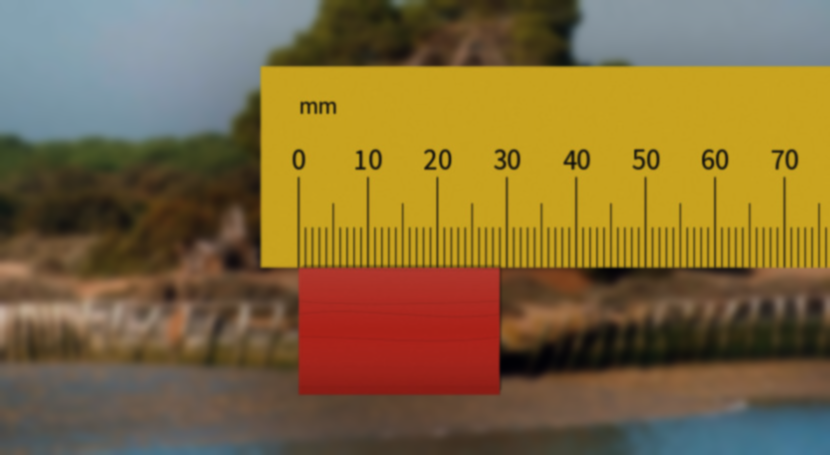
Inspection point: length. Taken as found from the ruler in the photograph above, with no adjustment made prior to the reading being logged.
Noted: 29 mm
